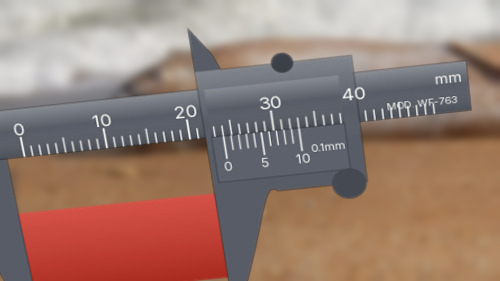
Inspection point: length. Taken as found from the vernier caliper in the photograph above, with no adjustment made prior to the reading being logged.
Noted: 24.0 mm
